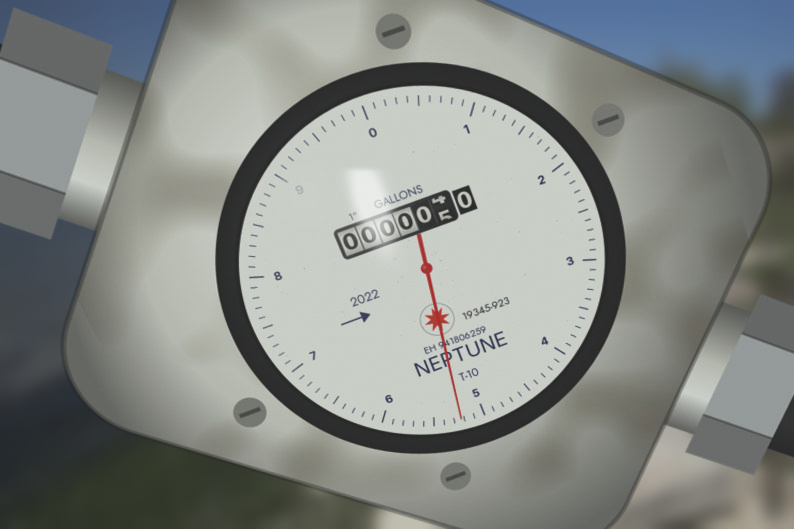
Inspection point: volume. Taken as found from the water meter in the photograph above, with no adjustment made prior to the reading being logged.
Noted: 45.2 gal
